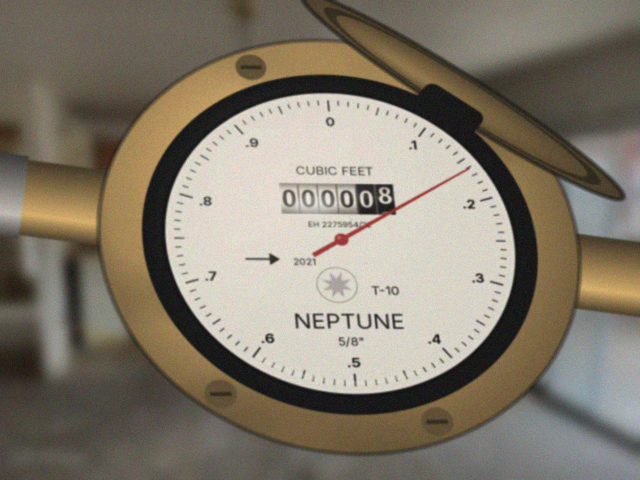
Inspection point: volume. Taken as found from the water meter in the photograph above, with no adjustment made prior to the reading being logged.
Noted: 8.16 ft³
